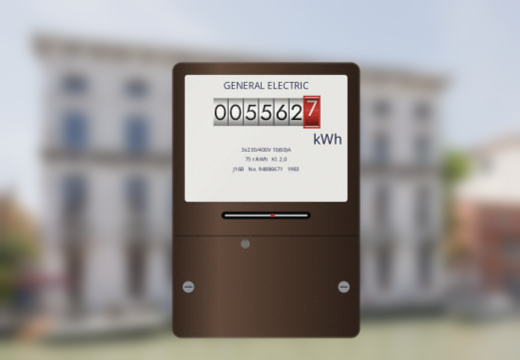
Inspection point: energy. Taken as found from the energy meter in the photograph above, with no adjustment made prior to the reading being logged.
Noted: 5562.7 kWh
